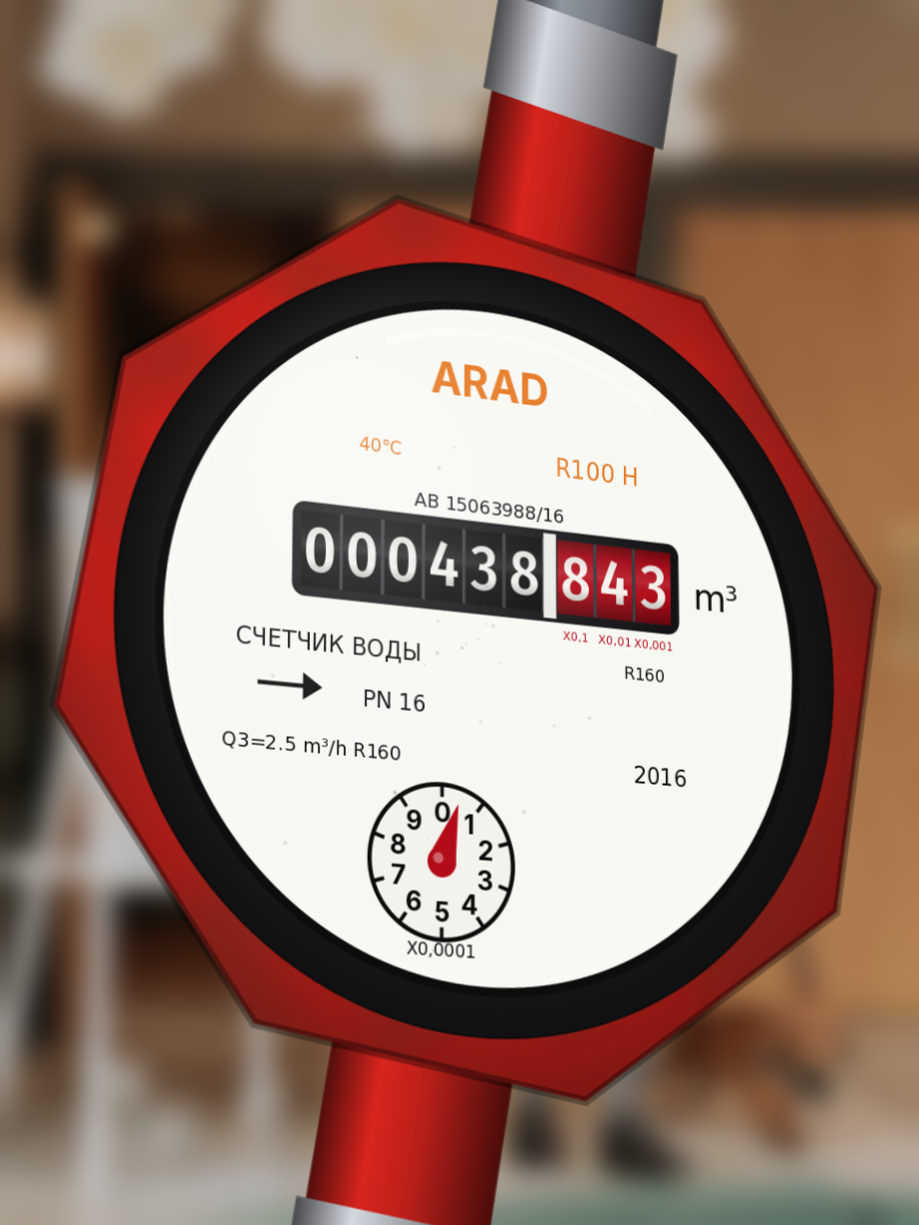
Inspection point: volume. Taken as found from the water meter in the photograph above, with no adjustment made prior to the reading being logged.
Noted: 438.8430 m³
